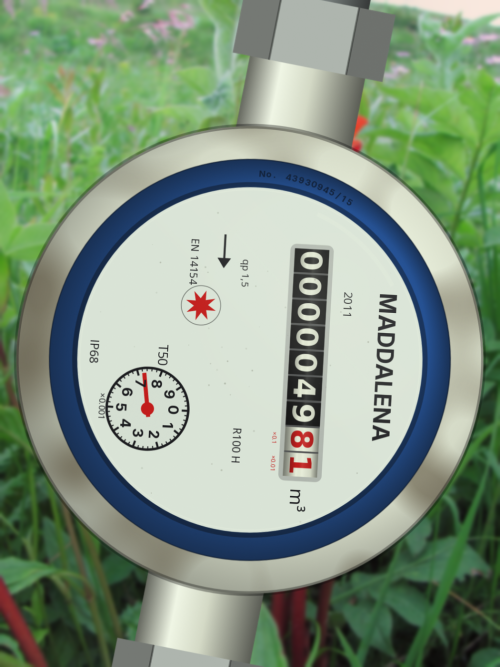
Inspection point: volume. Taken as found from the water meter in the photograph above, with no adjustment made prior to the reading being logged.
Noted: 49.817 m³
